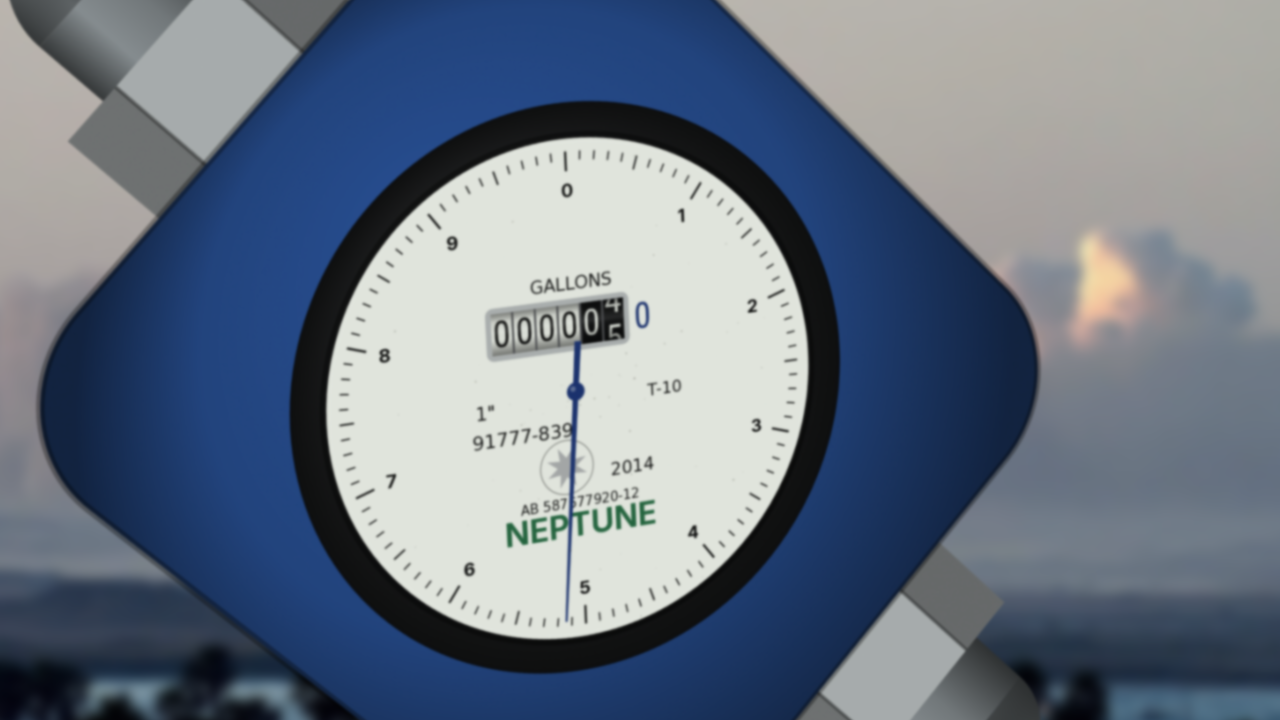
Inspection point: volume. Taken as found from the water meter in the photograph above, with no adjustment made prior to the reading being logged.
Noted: 45.1 gal
